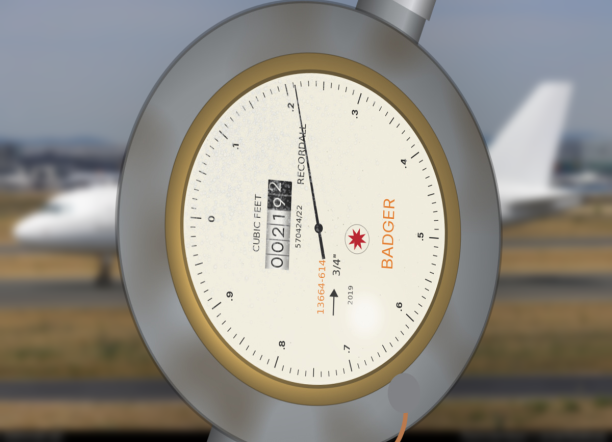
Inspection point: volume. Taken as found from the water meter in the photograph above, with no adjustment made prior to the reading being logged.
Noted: 2192.21 ft³
